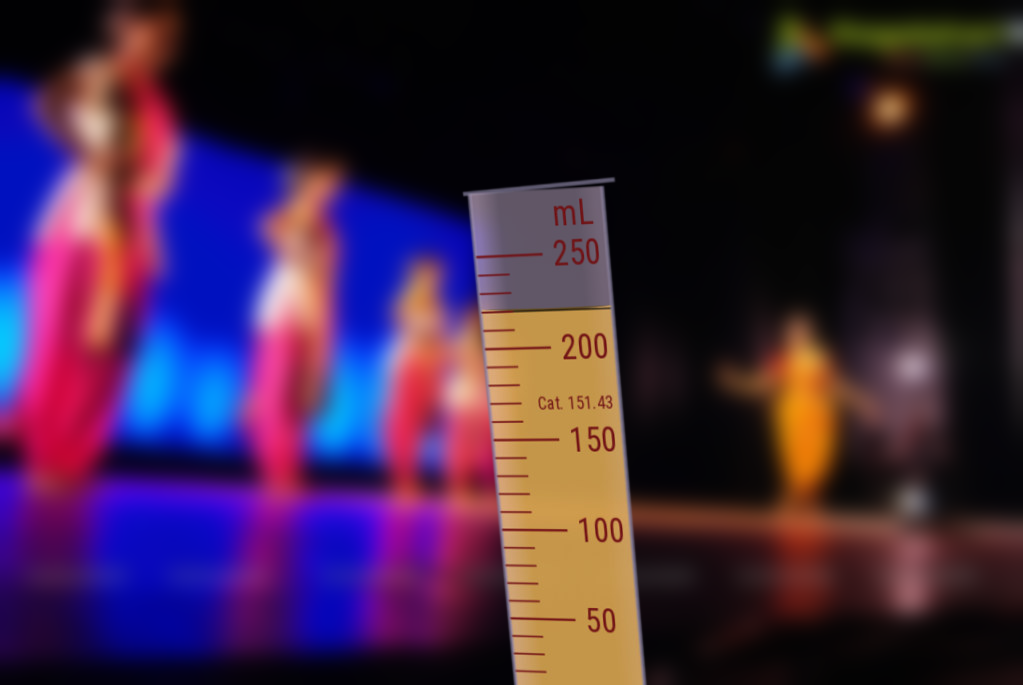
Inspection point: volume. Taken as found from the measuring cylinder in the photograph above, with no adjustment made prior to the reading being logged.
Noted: 220 mL
